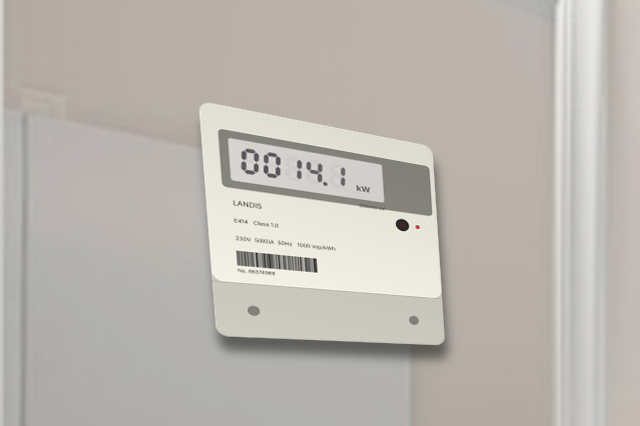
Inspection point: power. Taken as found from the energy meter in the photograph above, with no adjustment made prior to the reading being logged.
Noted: 14.1 kW
